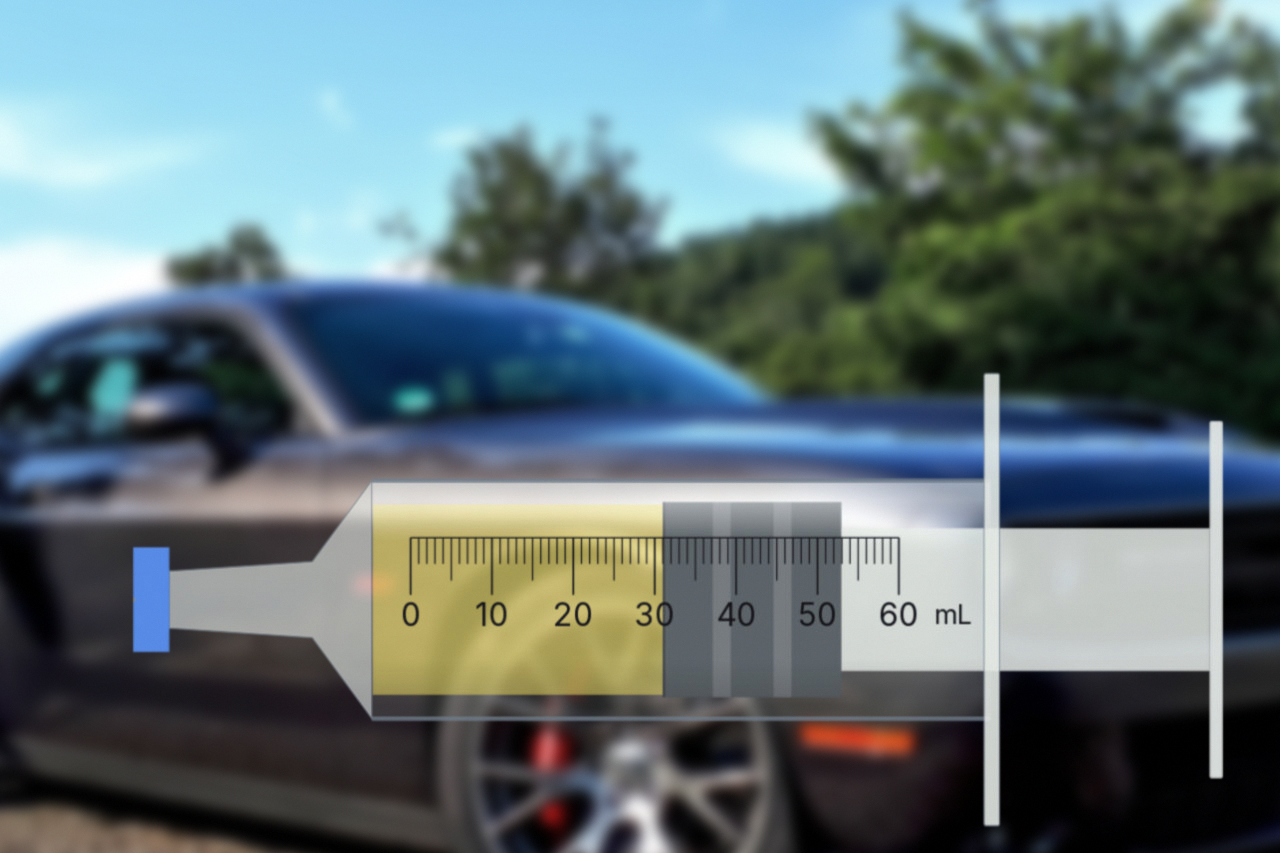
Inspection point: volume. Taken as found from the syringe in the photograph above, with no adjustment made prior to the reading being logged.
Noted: 31 mL
